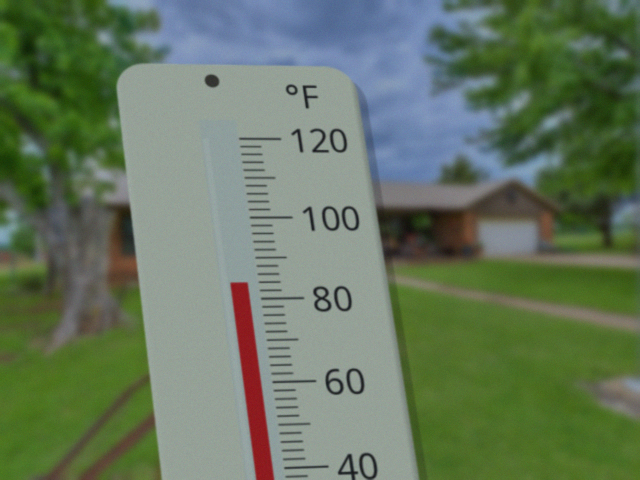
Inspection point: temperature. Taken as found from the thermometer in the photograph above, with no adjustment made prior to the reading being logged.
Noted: 84 °F
